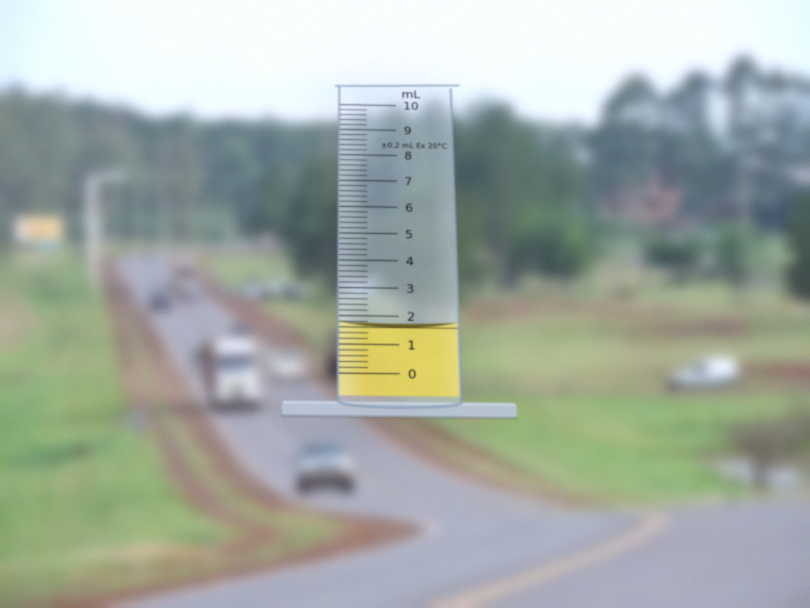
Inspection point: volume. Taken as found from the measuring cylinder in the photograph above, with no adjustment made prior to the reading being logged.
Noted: 1.6 mL
